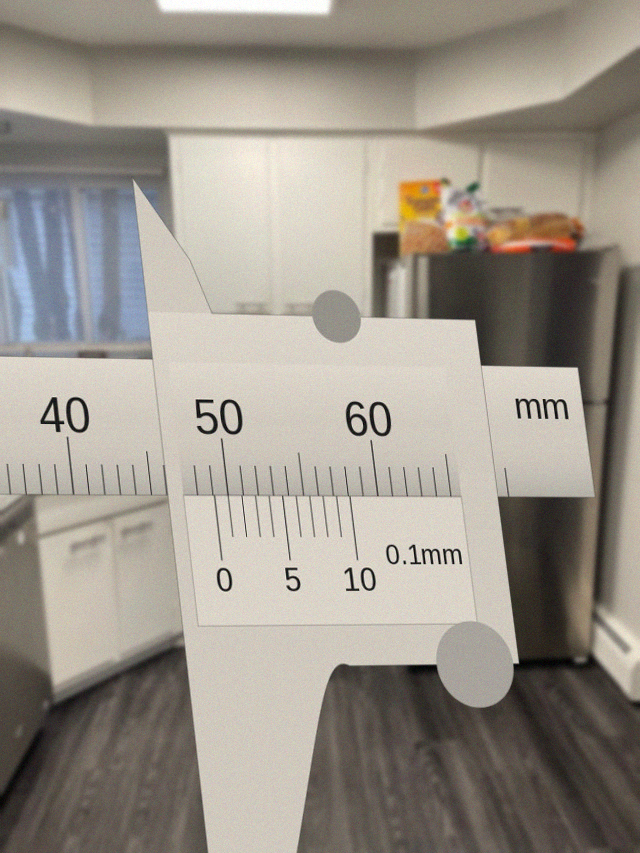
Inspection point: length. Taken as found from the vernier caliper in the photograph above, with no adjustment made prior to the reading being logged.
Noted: 49.1 mm
